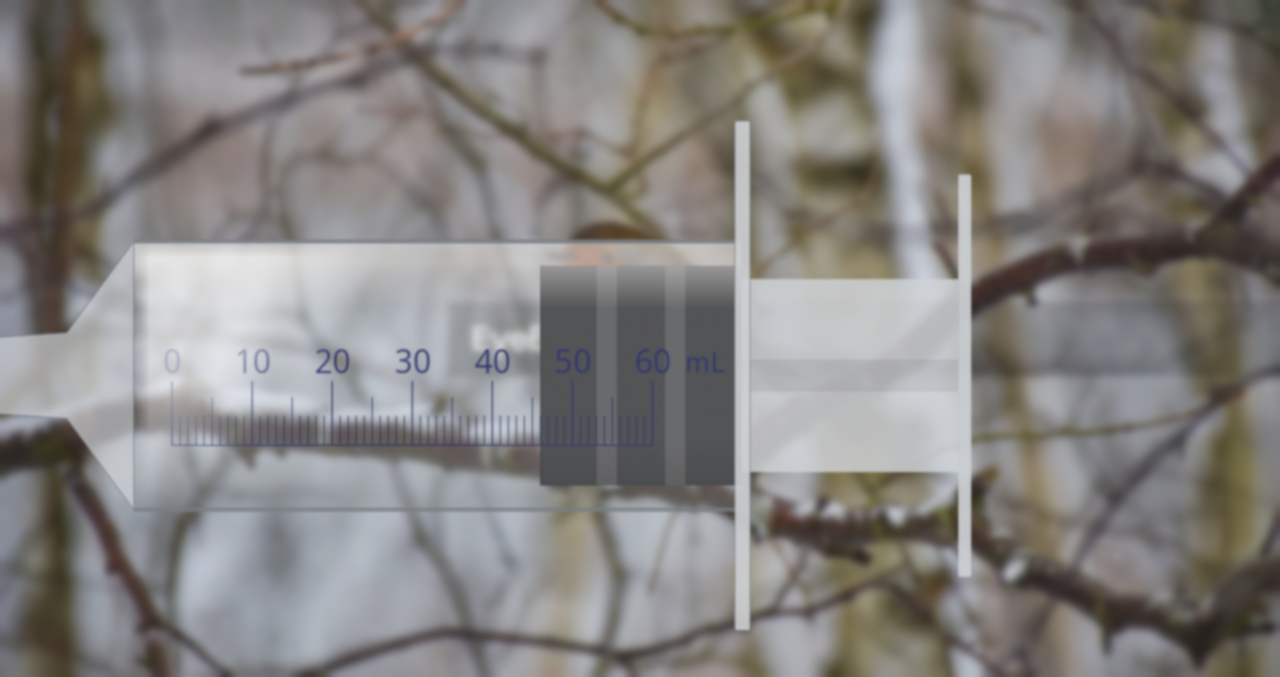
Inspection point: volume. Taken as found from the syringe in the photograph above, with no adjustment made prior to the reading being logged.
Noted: 46 mL
